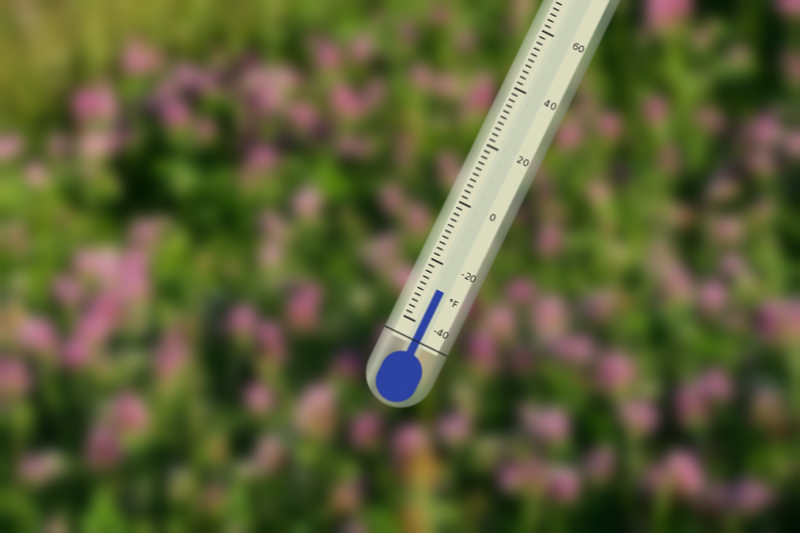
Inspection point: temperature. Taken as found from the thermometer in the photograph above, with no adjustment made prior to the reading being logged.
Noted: -28 °F
